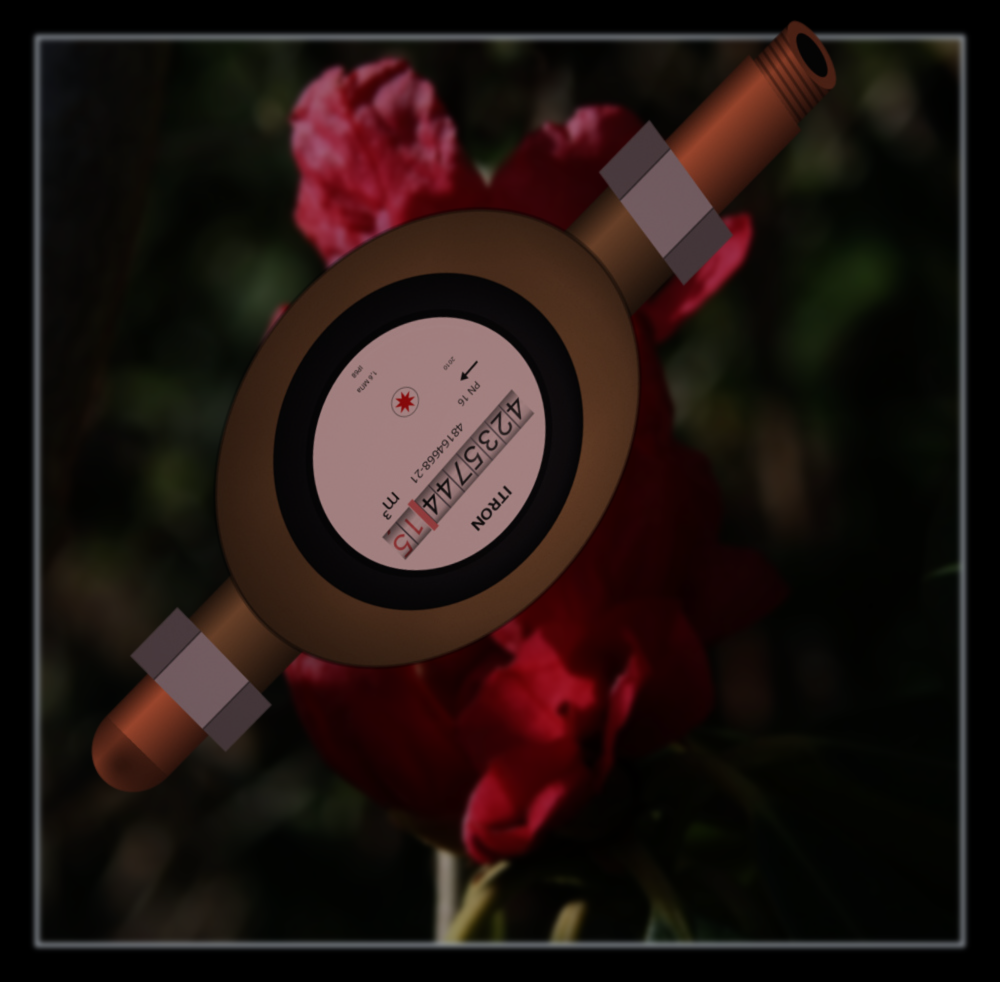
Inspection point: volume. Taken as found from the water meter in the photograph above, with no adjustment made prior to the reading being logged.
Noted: 4235744.15 m³
